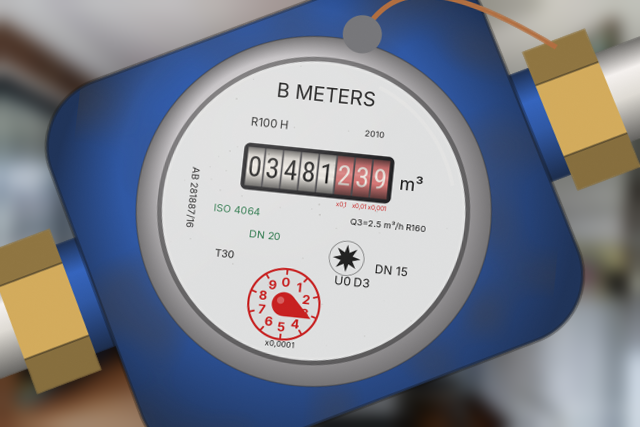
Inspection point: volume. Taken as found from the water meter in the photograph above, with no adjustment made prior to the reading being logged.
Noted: 3481.2393 m³
